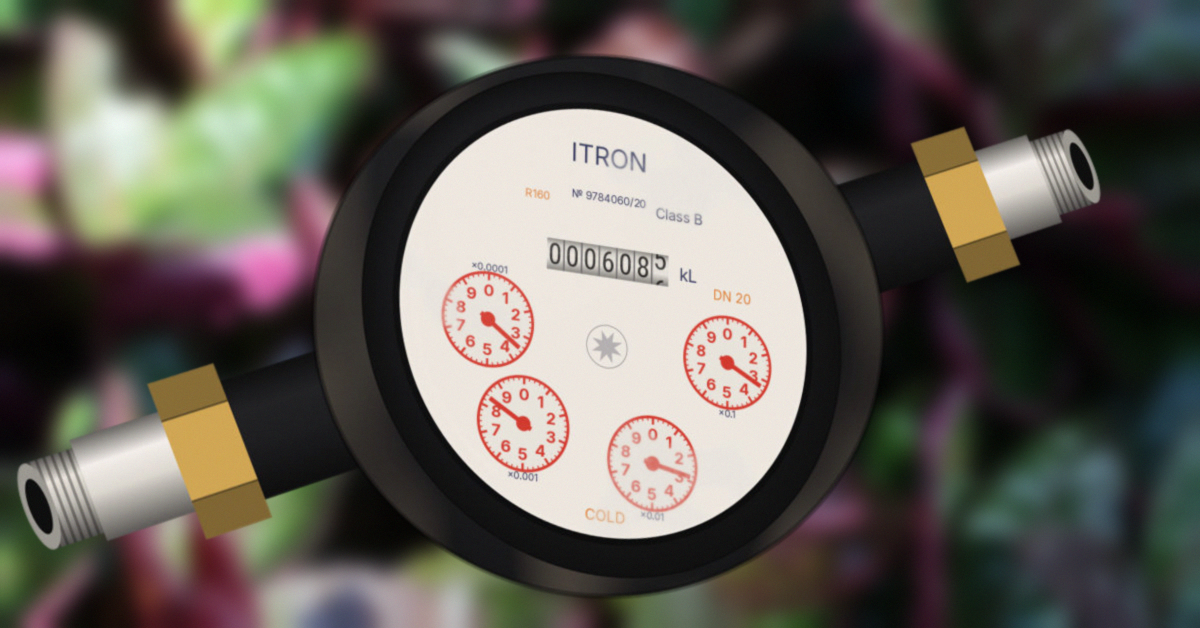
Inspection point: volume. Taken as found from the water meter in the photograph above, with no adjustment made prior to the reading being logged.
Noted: 6085.3283 kL
